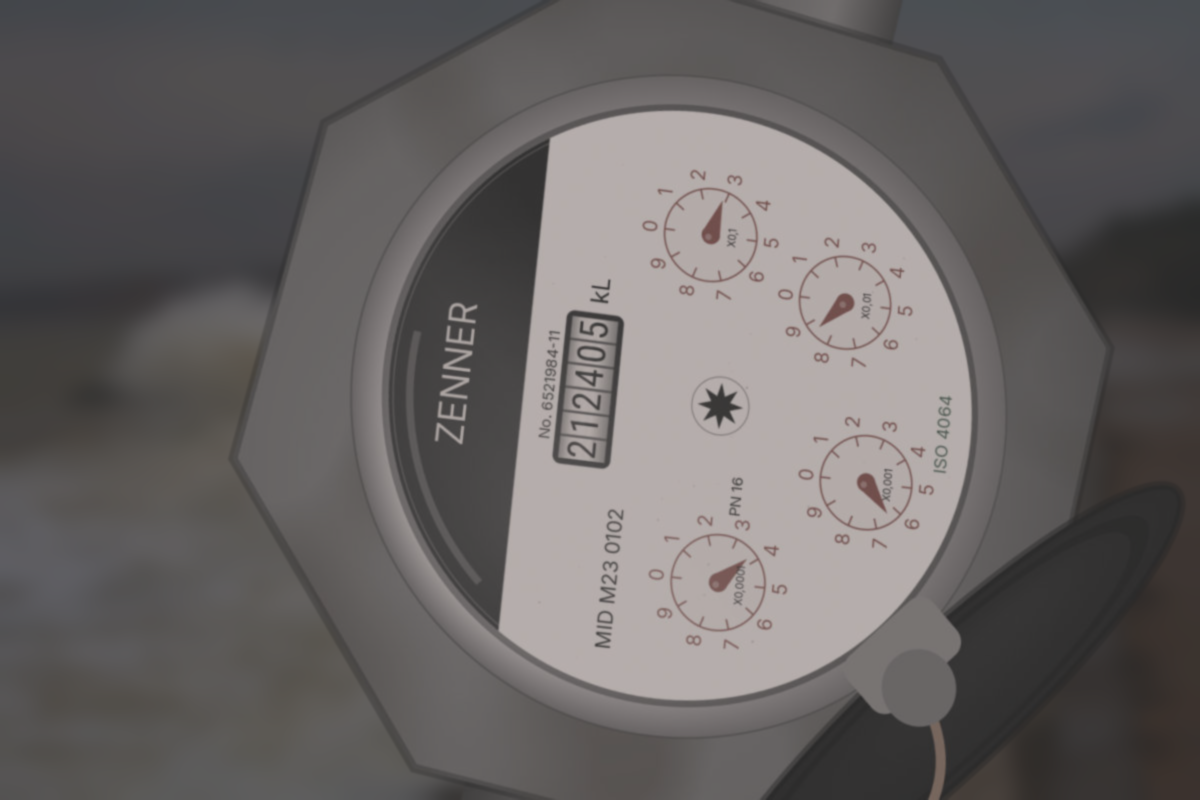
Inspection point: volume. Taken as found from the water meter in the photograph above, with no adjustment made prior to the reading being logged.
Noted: 212405.2863 kL
